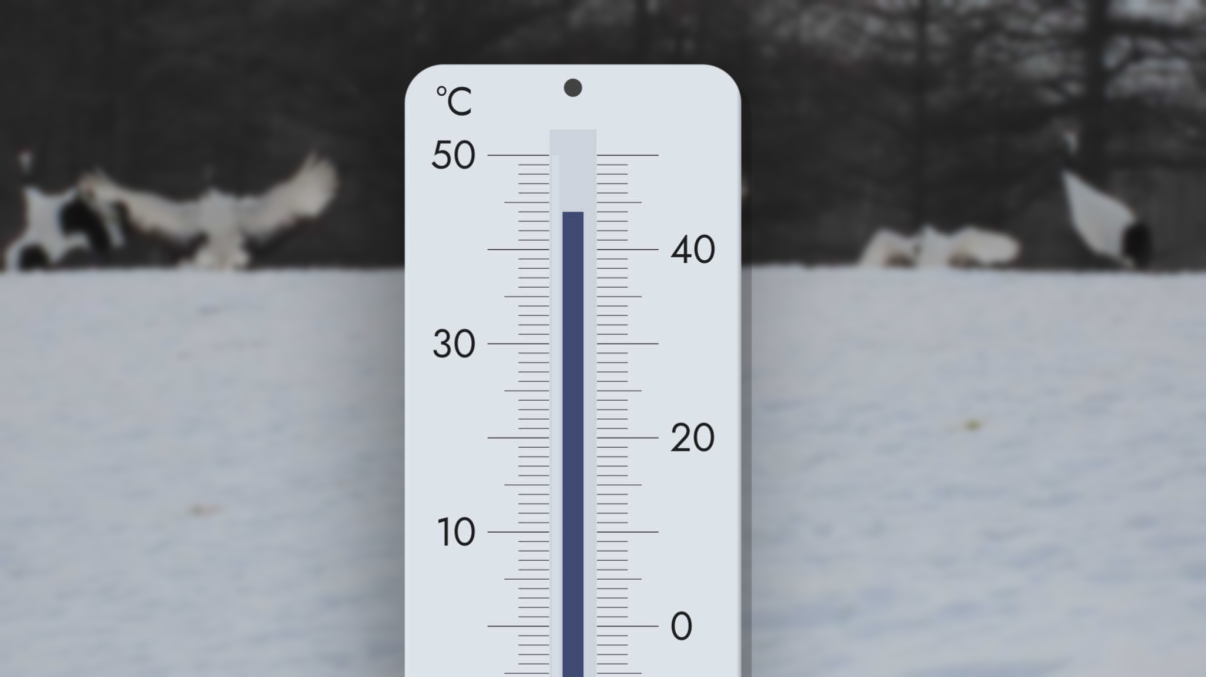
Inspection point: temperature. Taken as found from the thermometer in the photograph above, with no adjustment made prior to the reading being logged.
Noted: 44 °C
